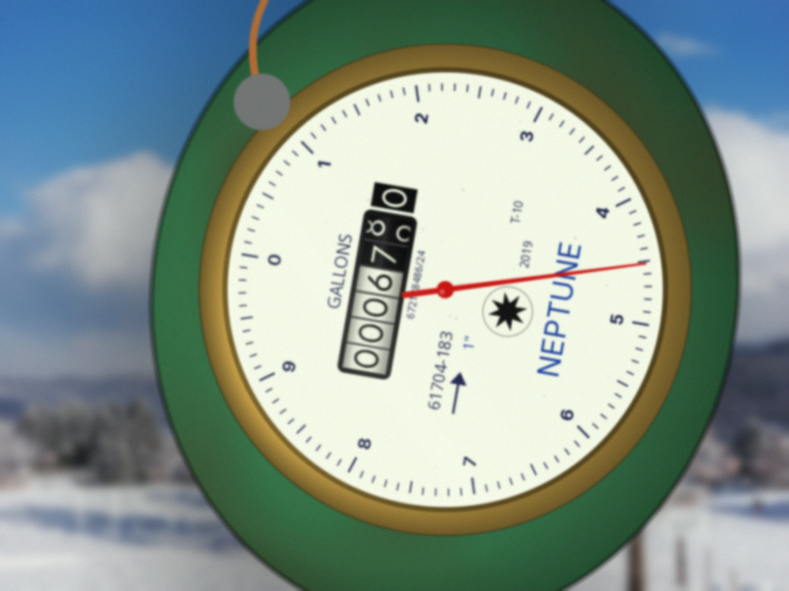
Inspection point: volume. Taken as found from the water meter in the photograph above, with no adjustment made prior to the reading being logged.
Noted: 6784.5 gal
